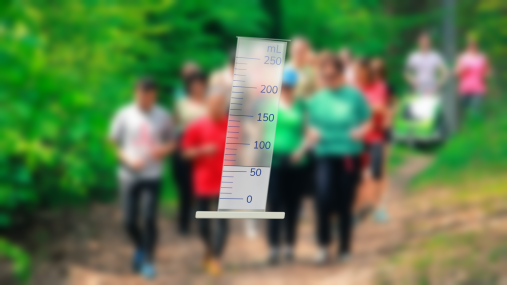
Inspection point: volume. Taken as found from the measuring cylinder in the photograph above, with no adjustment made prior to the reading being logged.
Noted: 60 mL
